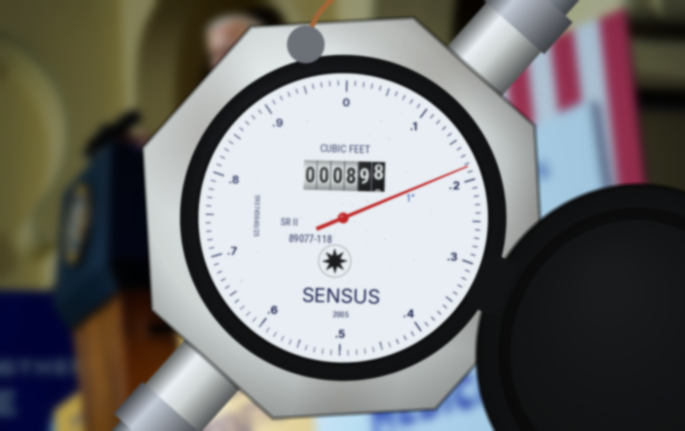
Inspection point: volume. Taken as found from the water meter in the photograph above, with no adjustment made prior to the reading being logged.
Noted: 898.18 ft³
